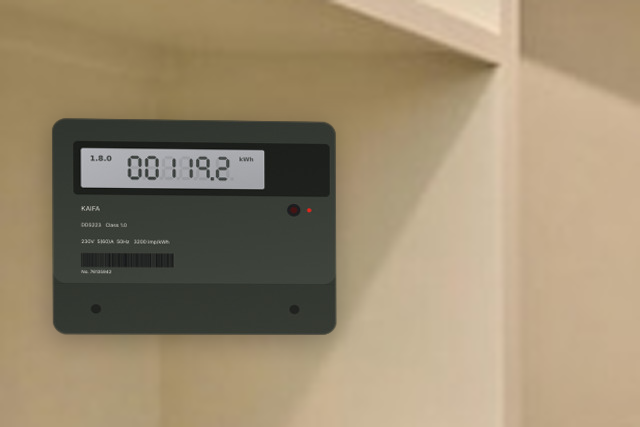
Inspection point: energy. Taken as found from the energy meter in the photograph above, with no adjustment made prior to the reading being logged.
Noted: 119.2 kWh
